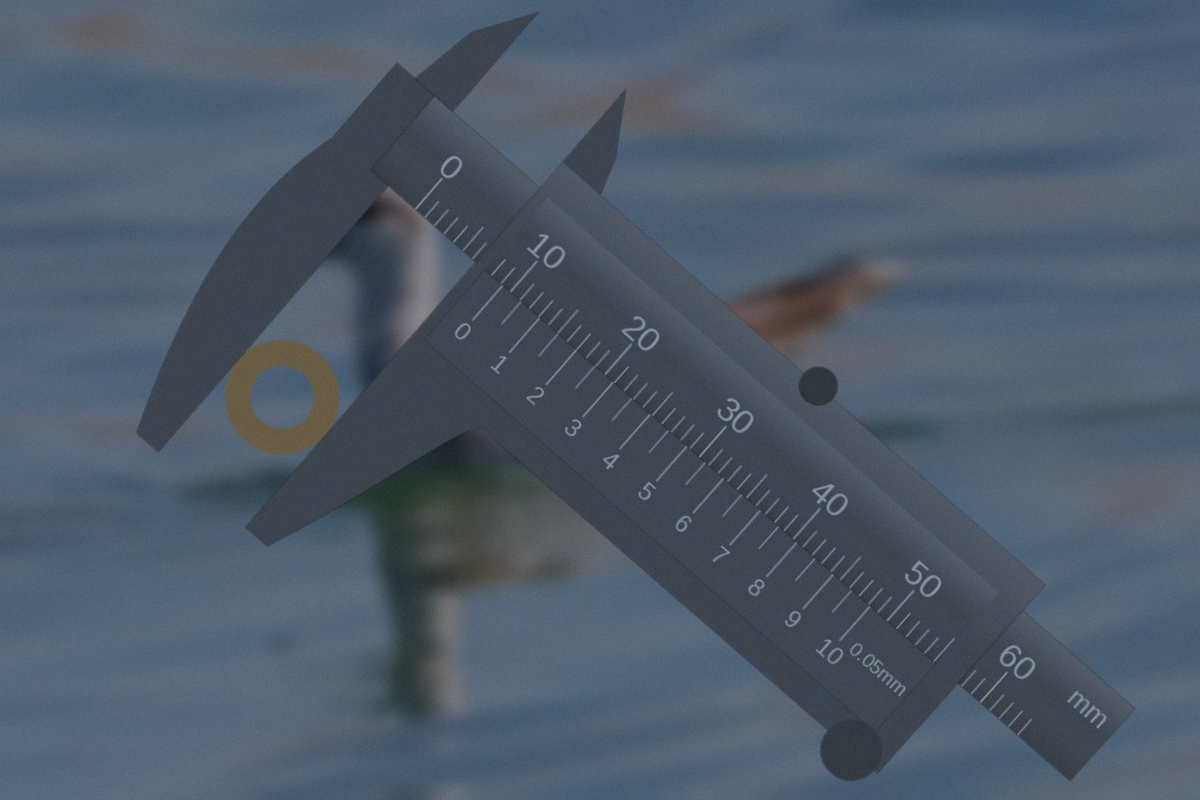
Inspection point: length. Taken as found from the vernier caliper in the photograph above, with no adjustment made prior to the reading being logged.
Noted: 9.2 mm
